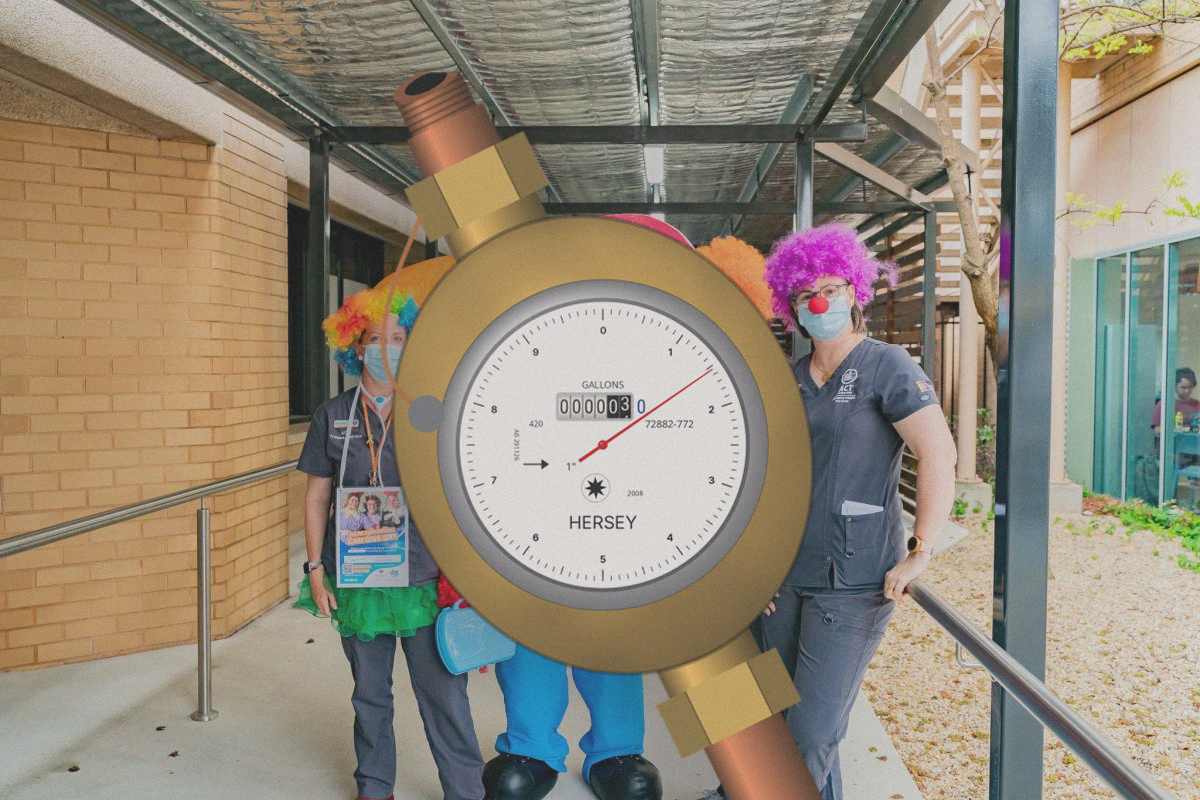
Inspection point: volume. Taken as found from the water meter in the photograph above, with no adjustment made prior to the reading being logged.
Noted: 31.5 gal
